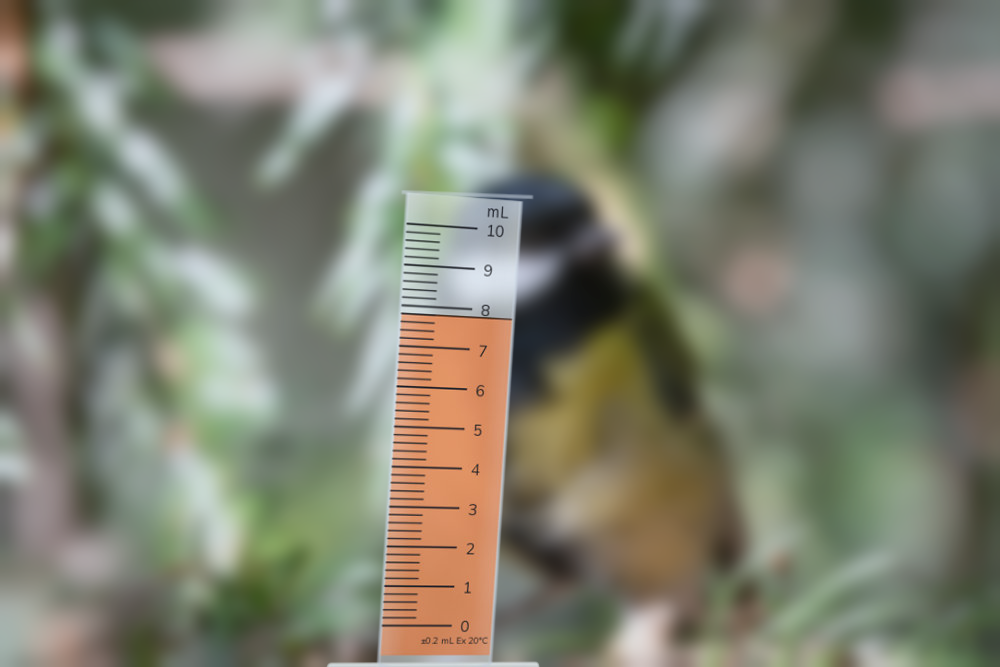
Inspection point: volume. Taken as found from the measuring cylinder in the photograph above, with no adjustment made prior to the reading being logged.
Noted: 7.8 mL
